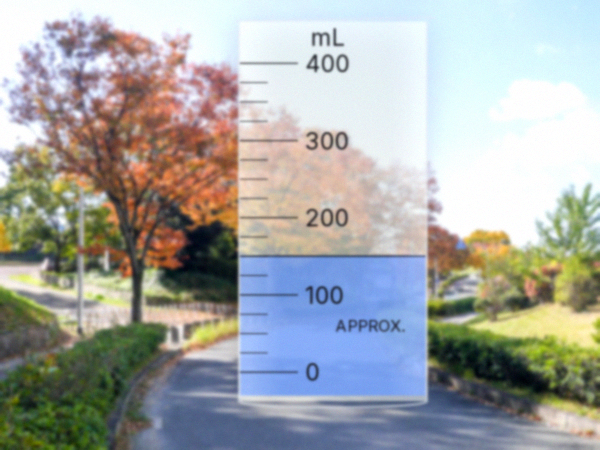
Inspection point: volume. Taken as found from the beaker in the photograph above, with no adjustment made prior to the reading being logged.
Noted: 150 mL
